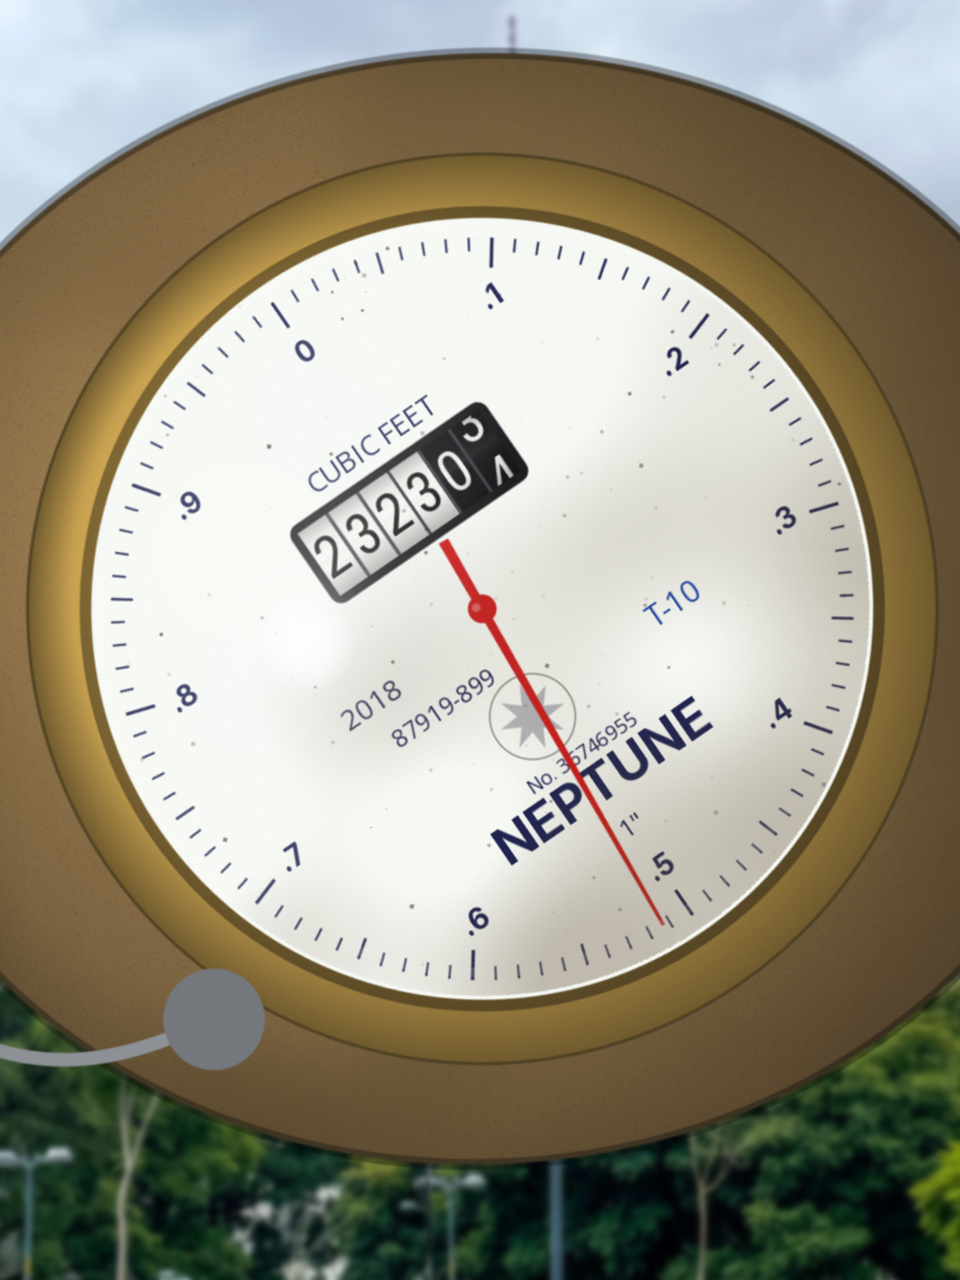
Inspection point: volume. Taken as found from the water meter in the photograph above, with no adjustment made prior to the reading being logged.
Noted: 232303.51 ft³
